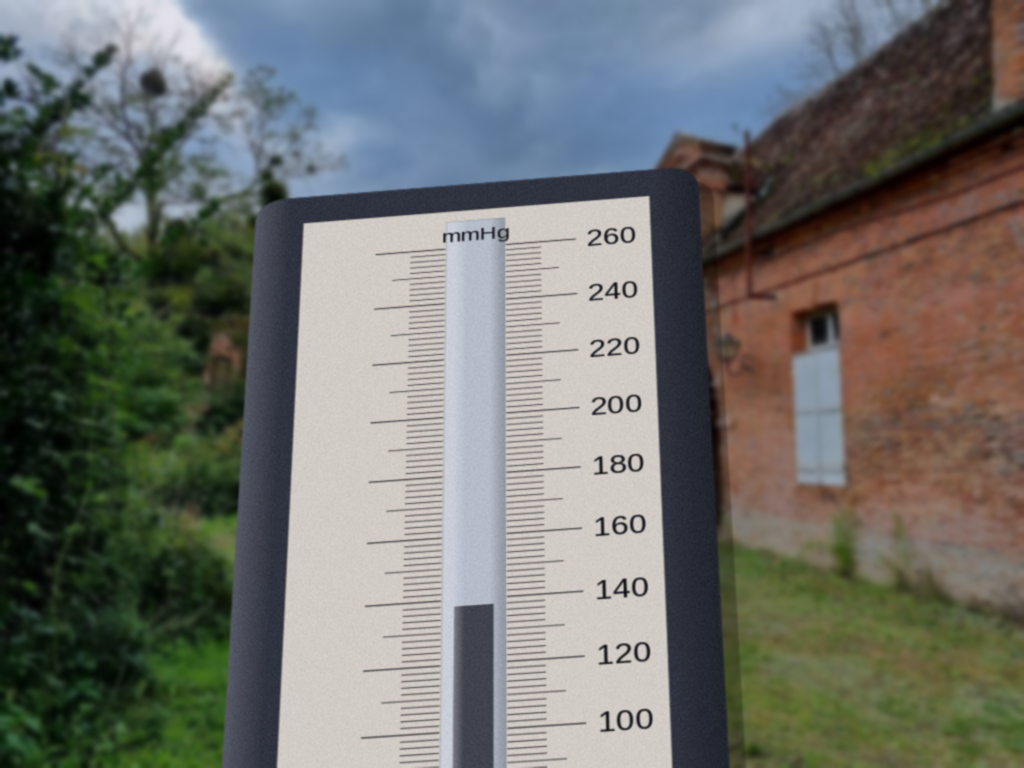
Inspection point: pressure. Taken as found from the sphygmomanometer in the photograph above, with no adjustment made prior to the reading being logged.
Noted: 138 mmHg
